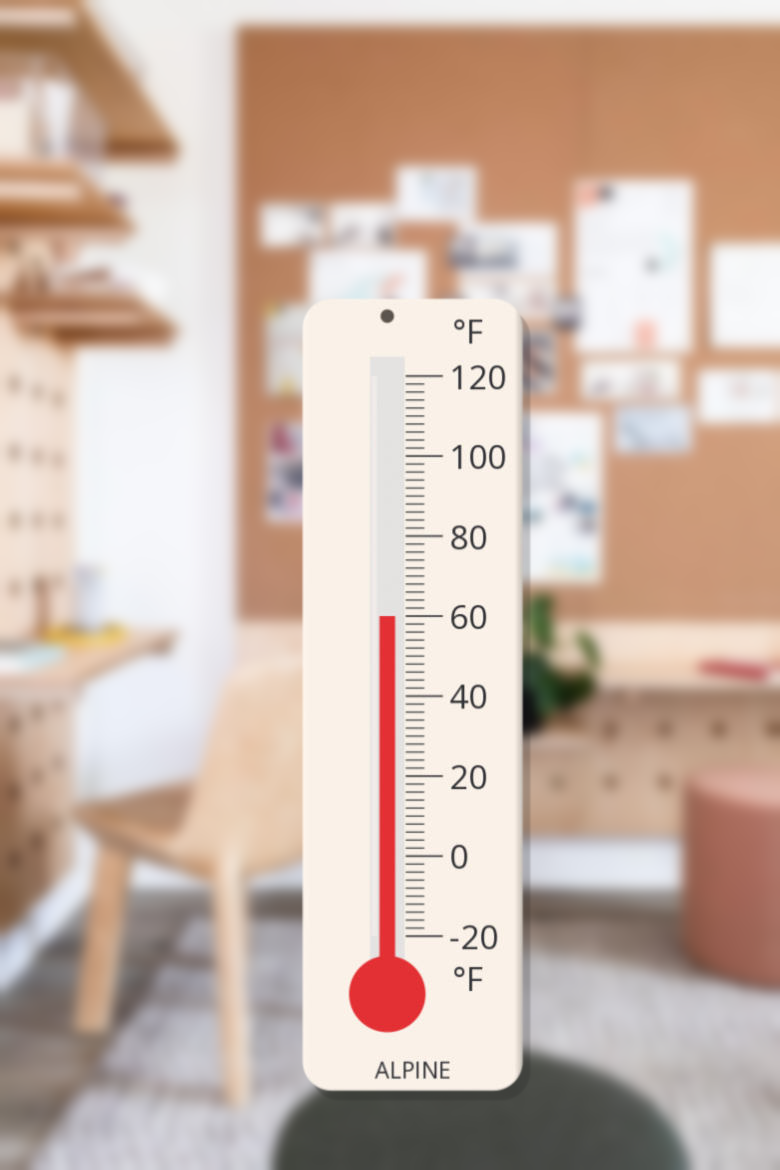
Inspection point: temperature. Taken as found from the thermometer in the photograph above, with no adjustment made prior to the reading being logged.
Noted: 60 °F
